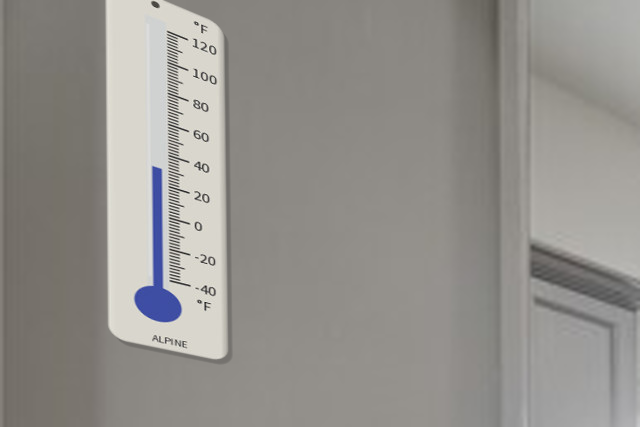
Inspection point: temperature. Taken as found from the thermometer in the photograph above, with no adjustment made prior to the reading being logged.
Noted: 30 °F
